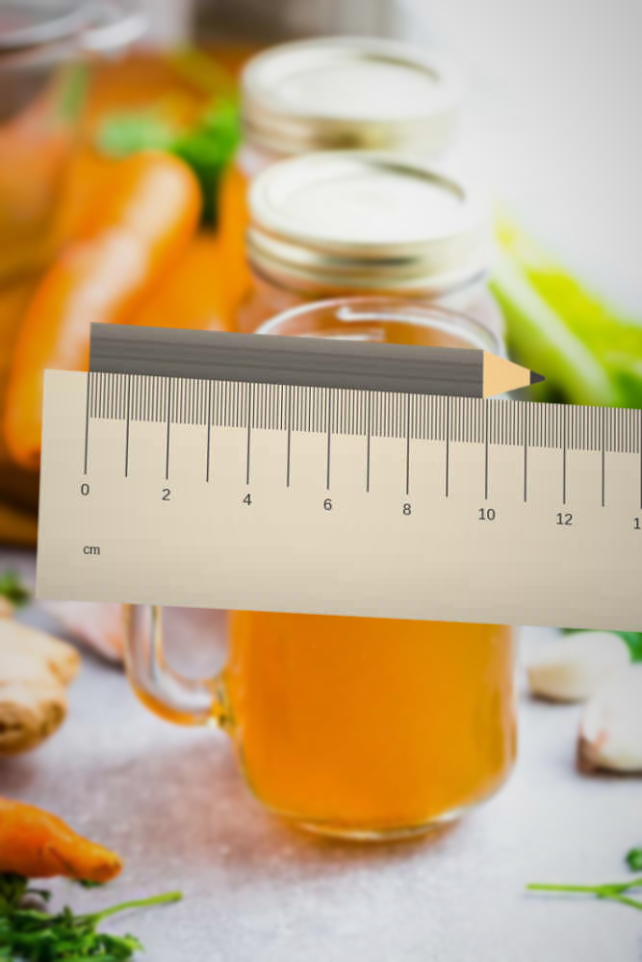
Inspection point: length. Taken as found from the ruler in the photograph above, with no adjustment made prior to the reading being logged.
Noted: 11.5 cm
